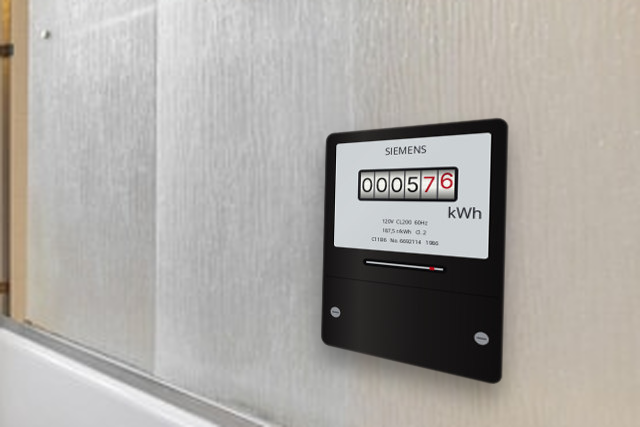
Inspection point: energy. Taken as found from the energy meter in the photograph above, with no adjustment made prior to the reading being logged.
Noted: 5.76 kWh
